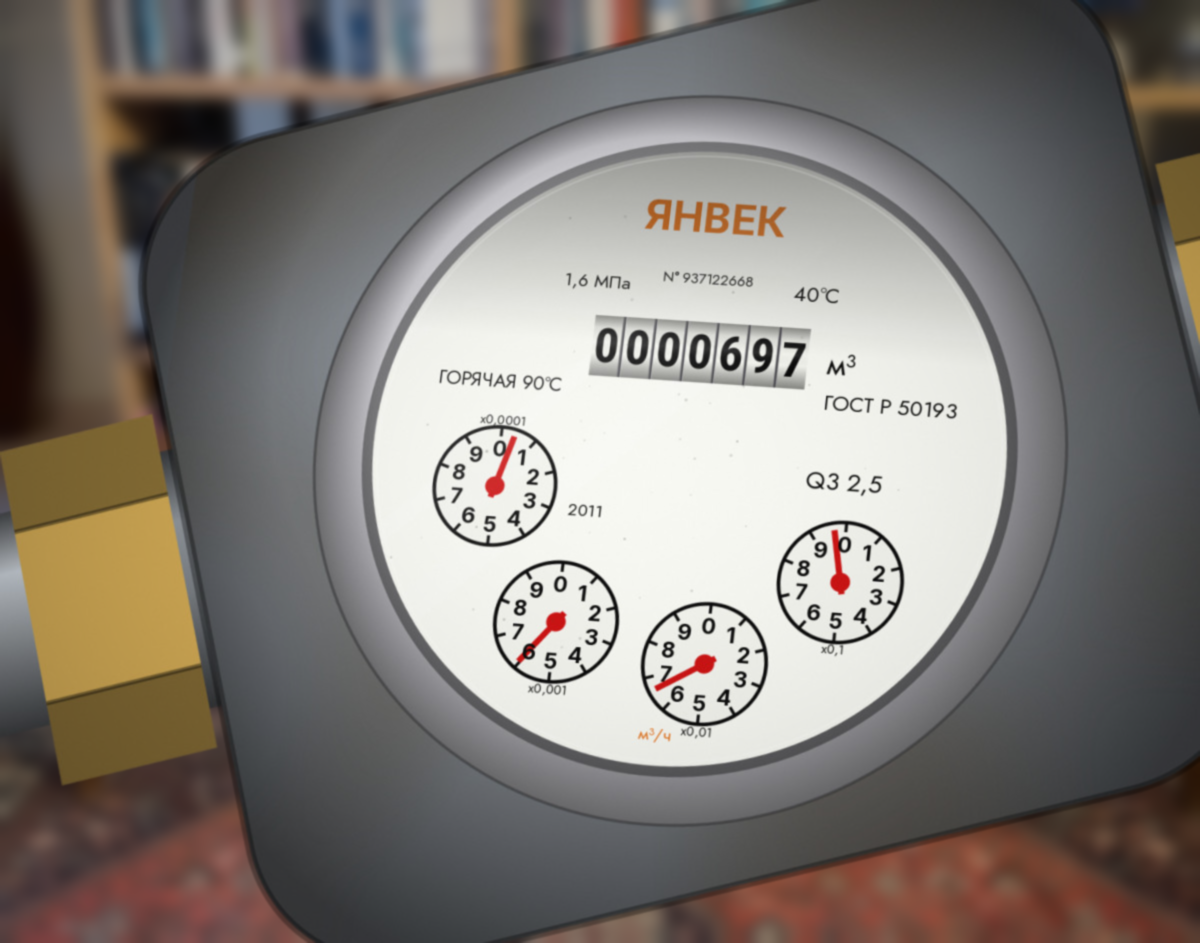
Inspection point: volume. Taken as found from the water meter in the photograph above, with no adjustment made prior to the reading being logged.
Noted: 696.9660 m³
